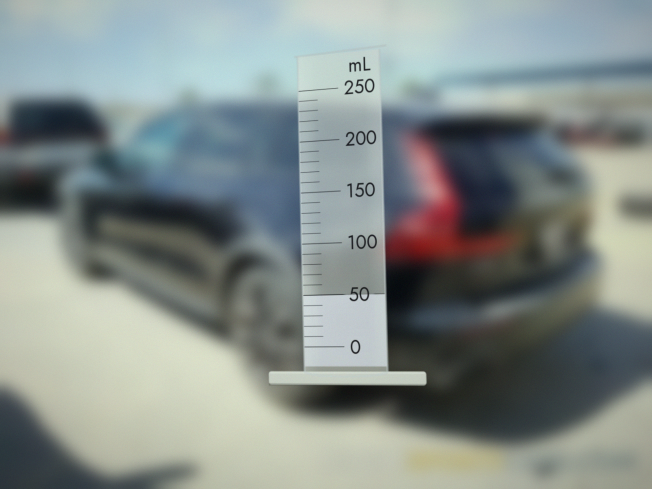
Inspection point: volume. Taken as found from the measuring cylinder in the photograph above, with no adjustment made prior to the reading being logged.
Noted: 50 mL
